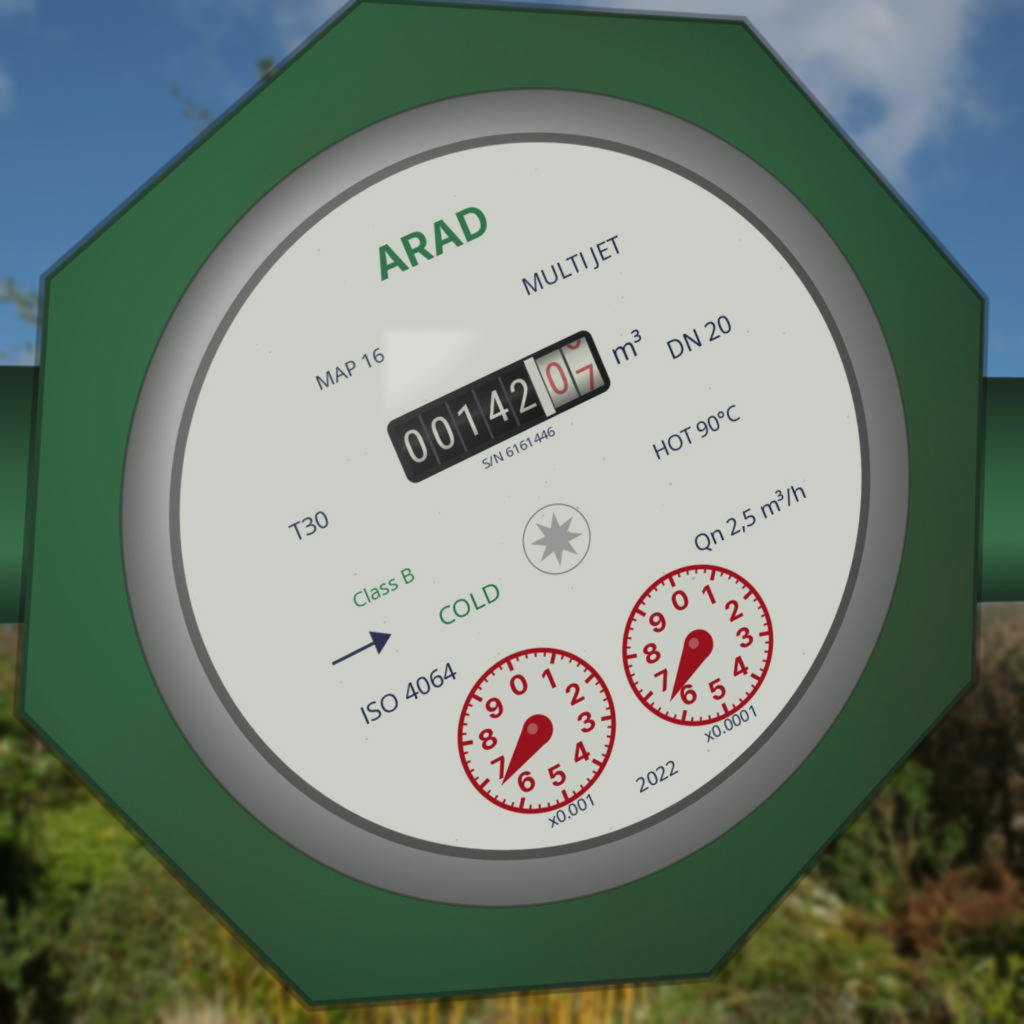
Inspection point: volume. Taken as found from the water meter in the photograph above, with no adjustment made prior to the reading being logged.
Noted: 142.0666 m³
